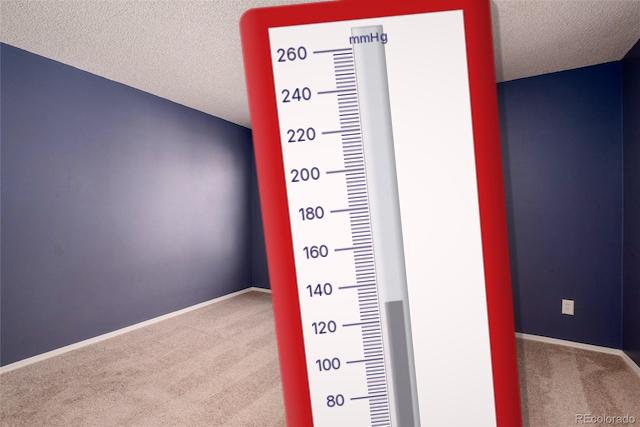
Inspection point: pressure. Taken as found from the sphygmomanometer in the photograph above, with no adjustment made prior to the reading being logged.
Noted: 130 mmHg
